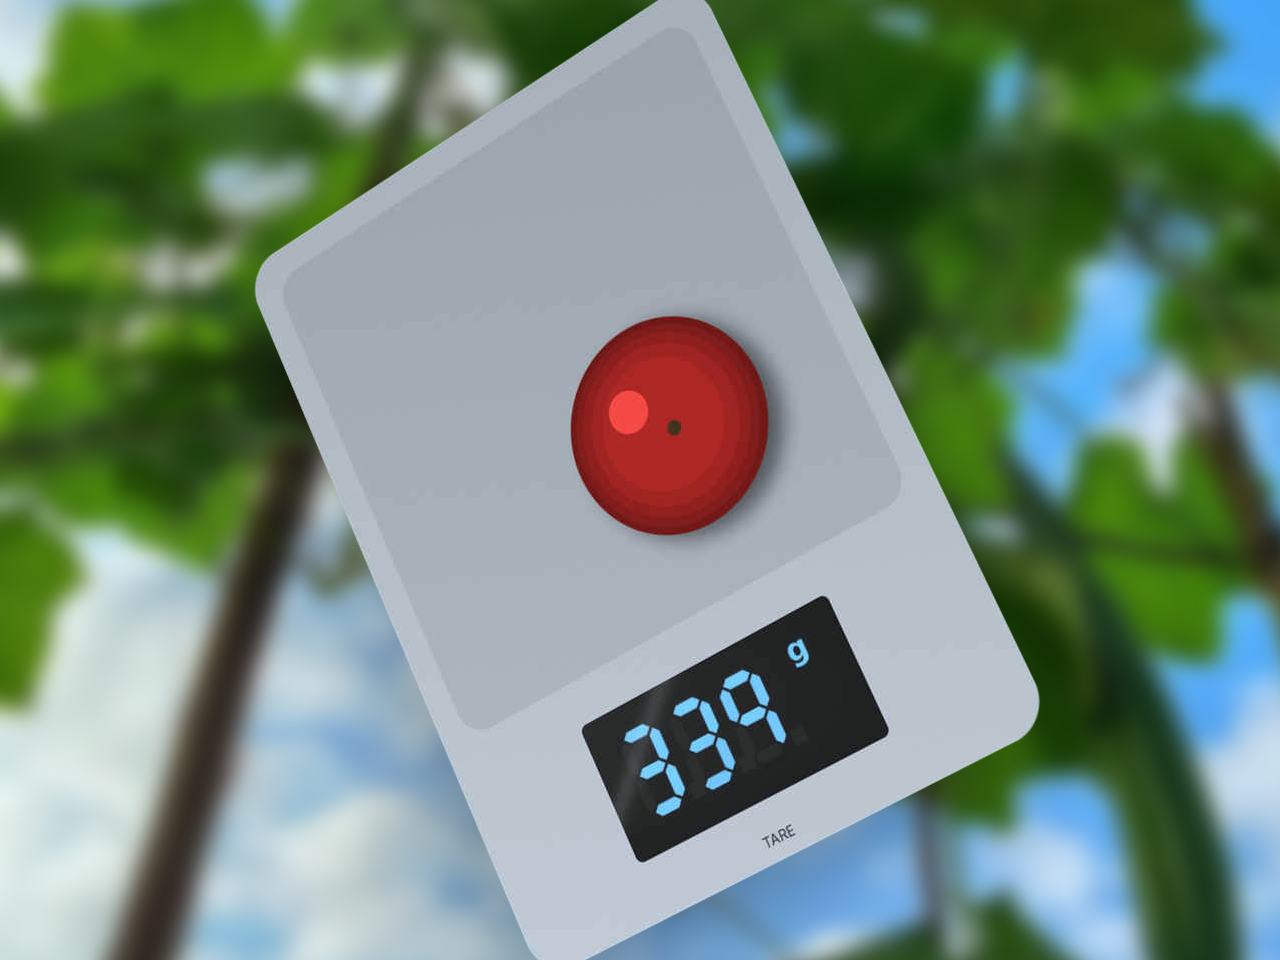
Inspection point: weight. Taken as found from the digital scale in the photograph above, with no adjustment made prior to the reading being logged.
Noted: 339 g
